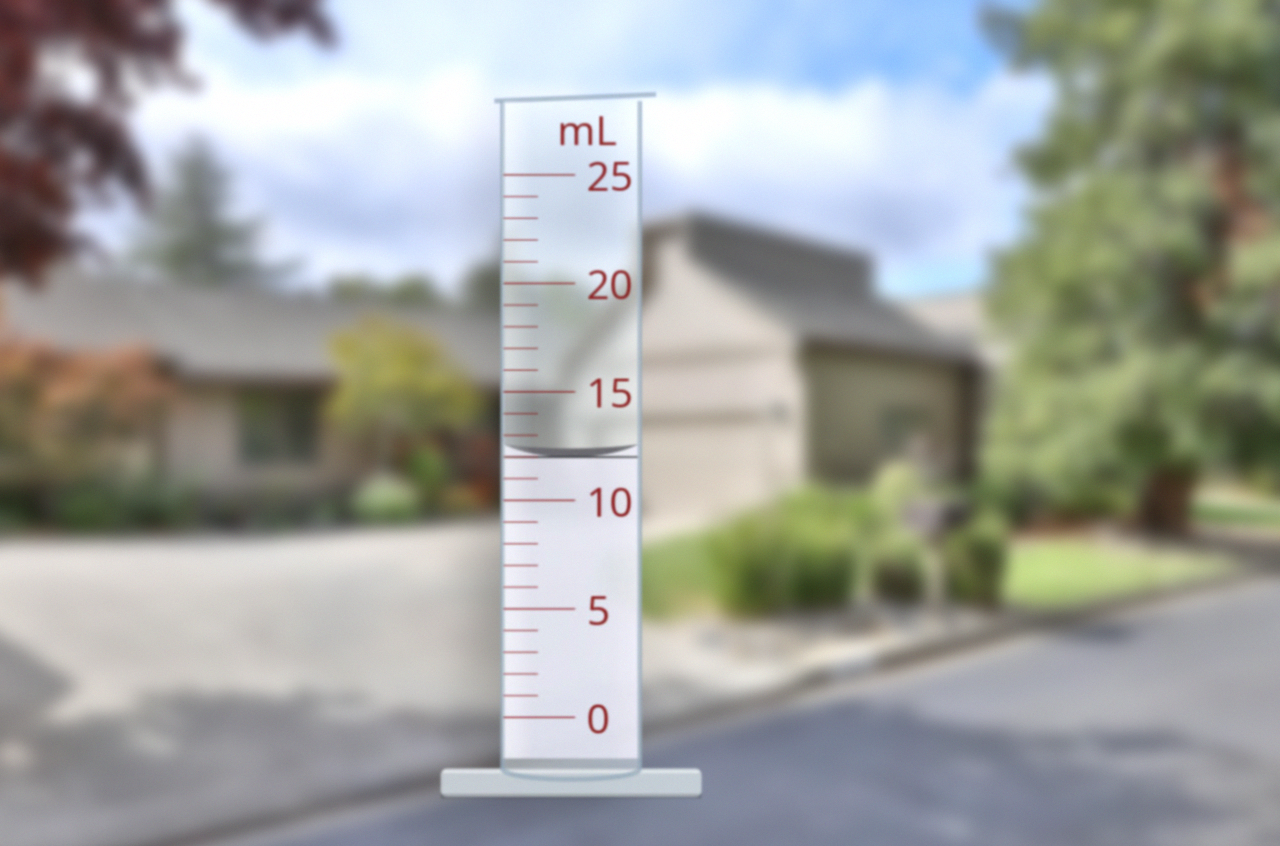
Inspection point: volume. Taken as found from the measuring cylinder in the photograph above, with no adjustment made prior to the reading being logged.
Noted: 12 mL
